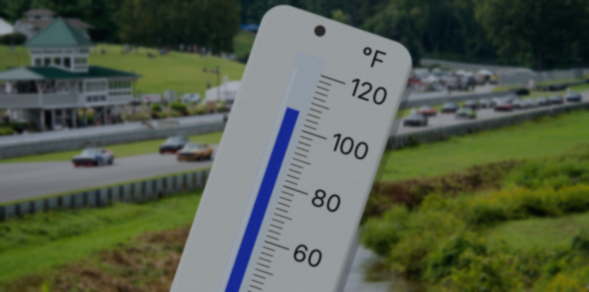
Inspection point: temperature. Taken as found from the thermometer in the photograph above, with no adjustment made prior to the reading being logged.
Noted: 106 °F
